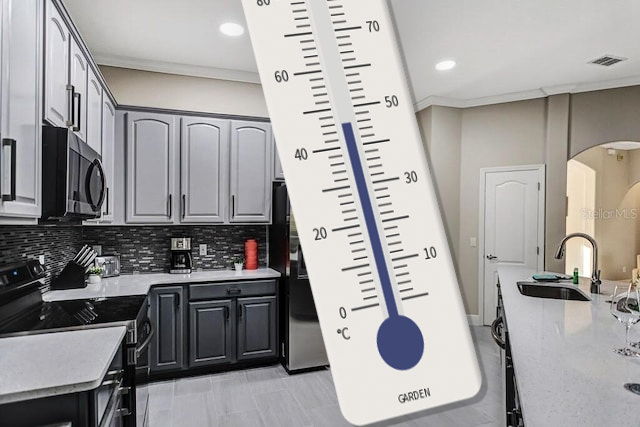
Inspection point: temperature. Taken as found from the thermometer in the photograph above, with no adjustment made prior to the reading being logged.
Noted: 46 °C
